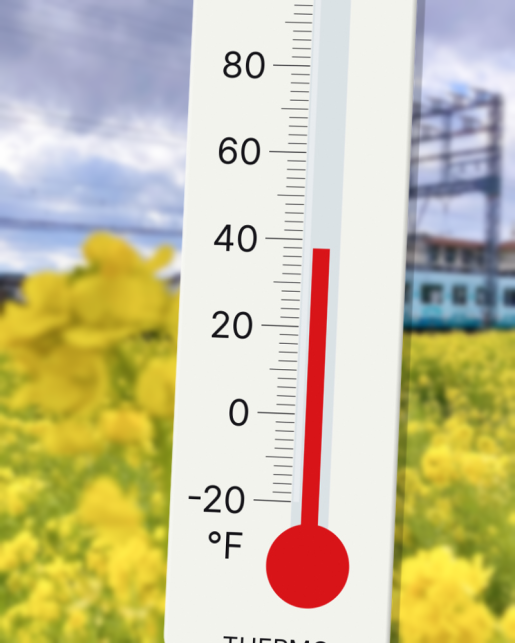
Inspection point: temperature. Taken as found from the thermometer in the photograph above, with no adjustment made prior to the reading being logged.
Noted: 38 °F
